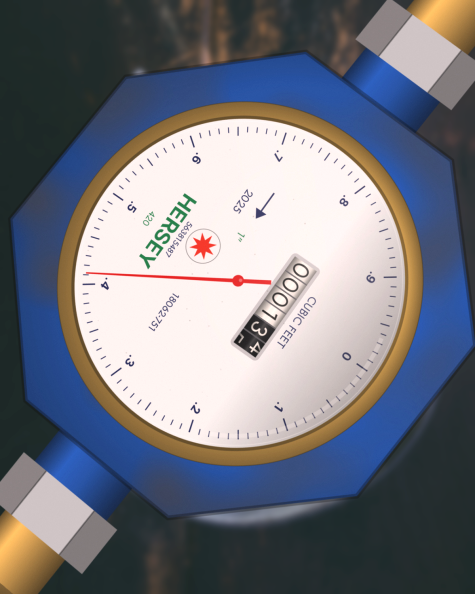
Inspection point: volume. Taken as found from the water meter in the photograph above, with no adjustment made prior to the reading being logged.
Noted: 134.41 ft³
